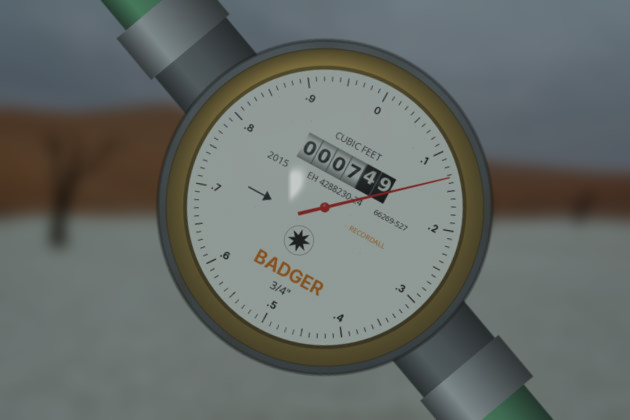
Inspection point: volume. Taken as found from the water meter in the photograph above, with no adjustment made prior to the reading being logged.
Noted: 749.13 ft³
